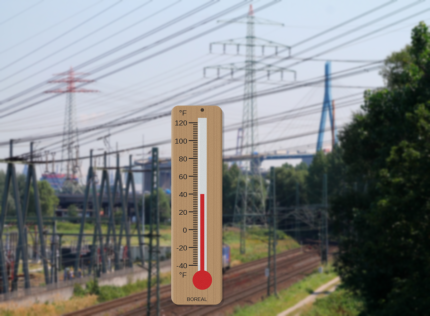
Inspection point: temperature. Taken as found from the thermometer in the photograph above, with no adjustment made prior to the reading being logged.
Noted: 40 °F
